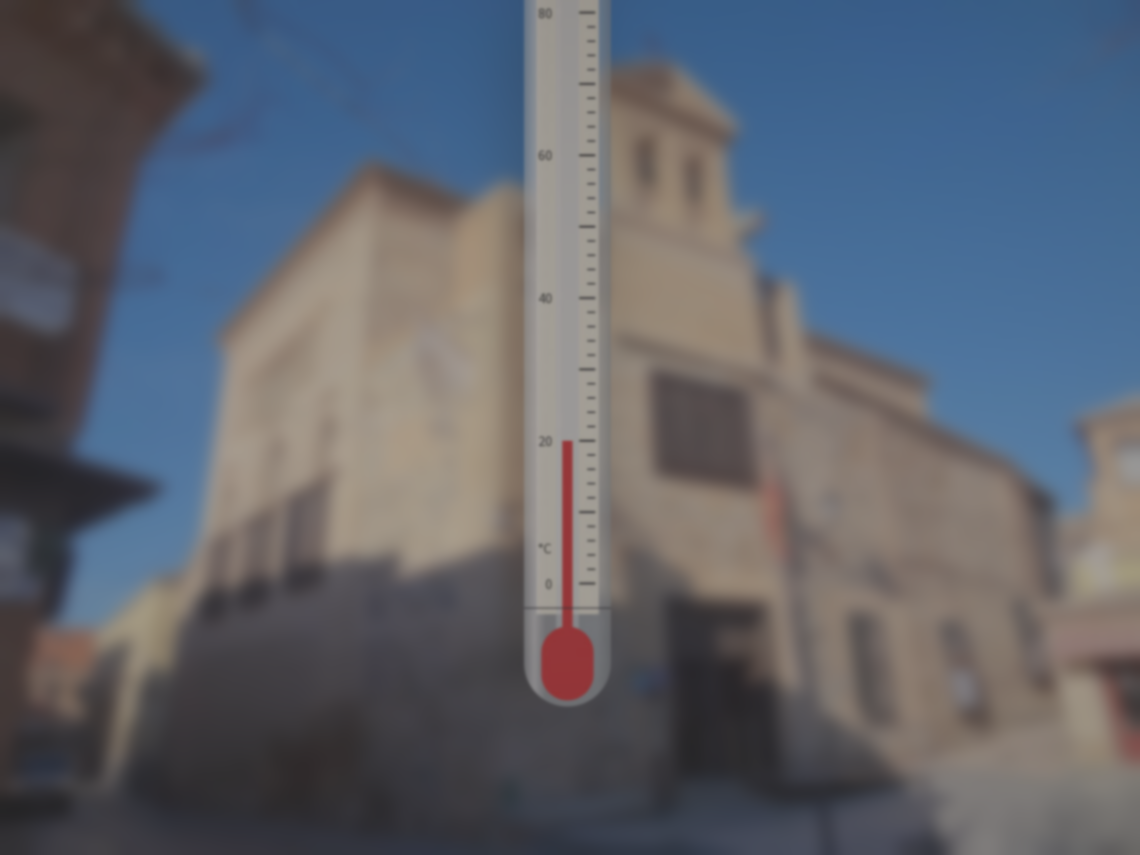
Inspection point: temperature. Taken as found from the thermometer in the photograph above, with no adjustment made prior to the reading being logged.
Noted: 20 °C
